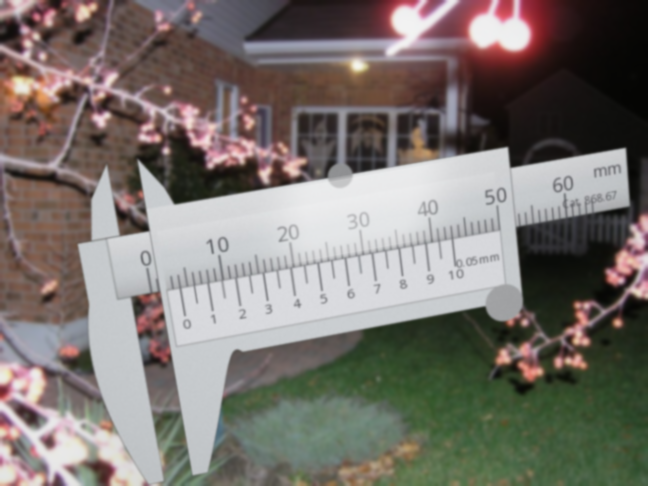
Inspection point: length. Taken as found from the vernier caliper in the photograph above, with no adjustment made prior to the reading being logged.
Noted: 4.0 mm
